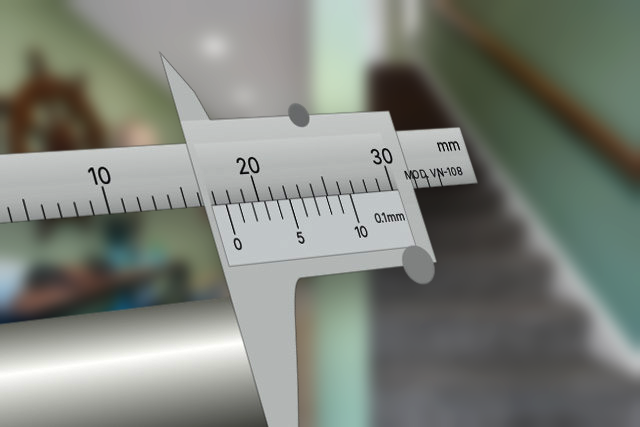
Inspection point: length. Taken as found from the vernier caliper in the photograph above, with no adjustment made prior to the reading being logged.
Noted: 17.7 mm
